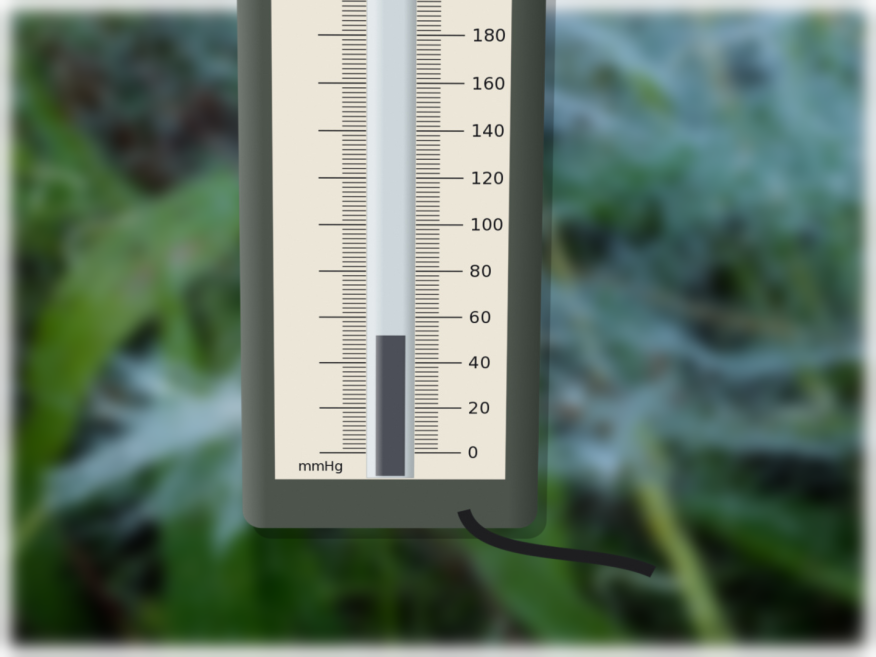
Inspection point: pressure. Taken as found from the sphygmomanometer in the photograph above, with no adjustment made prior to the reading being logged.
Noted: 52 mmHg
